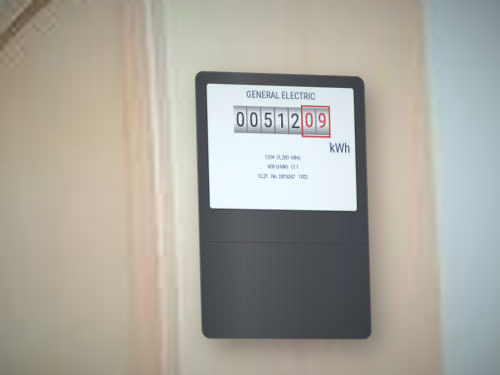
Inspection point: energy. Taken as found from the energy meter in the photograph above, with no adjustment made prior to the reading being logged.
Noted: 512.09 kWh
